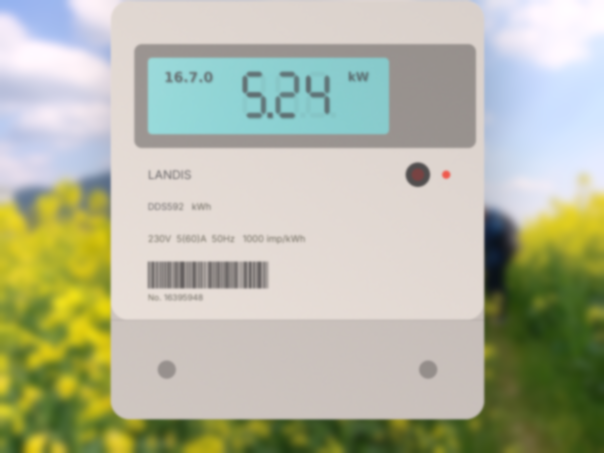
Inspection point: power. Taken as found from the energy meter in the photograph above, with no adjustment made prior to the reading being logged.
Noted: 5.24 kW
